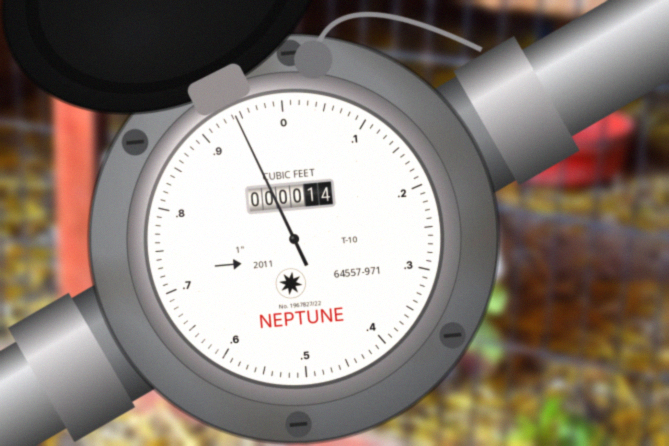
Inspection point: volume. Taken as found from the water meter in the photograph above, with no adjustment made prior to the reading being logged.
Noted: 13.94 ft³
